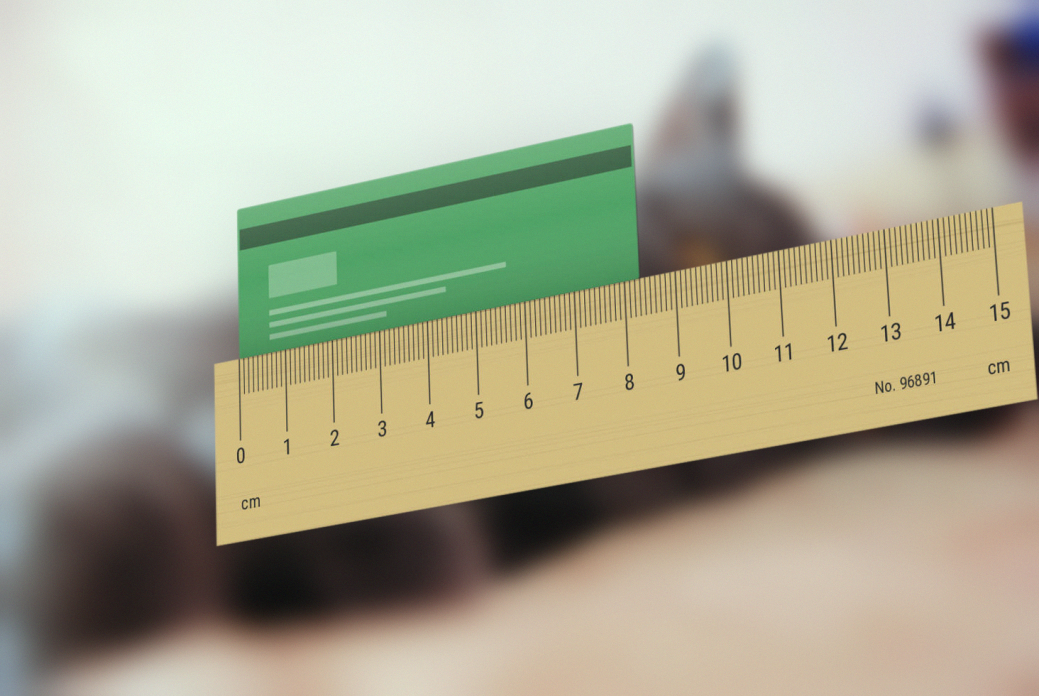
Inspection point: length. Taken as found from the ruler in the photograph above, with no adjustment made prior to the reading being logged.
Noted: 8.3 cm
